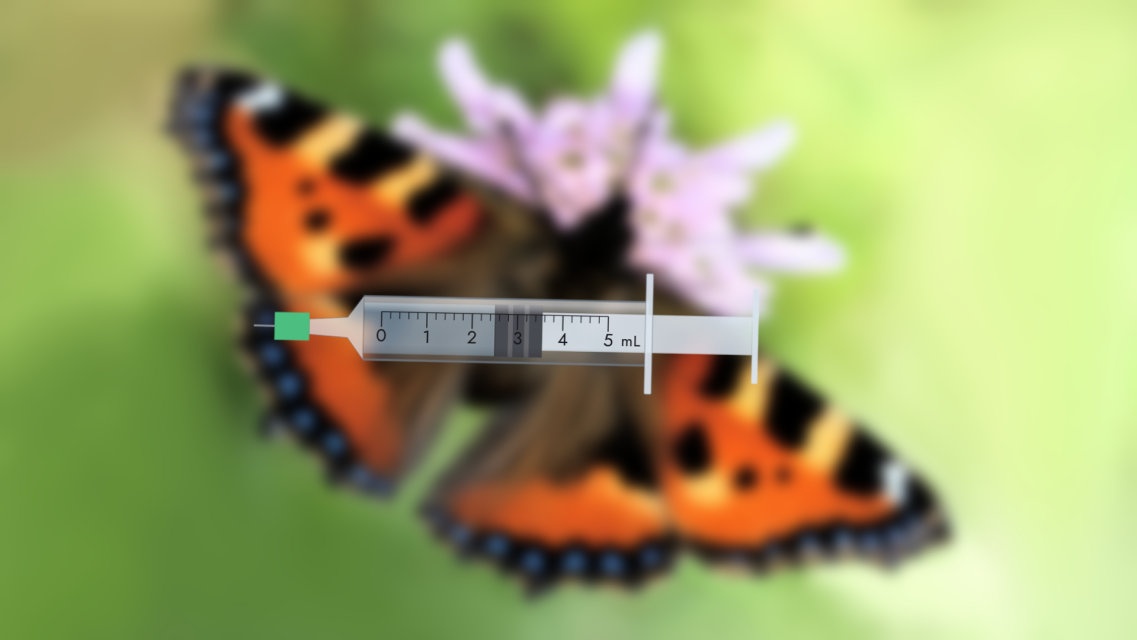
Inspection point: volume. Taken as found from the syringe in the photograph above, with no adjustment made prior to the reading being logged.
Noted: 2.5 mL
